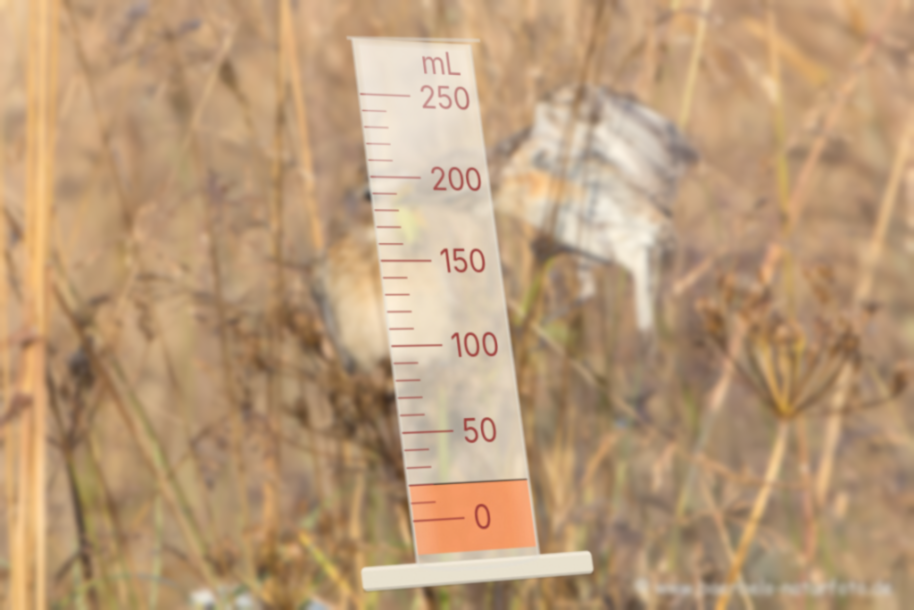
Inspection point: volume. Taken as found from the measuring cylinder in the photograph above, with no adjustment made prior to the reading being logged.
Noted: 20 mL
